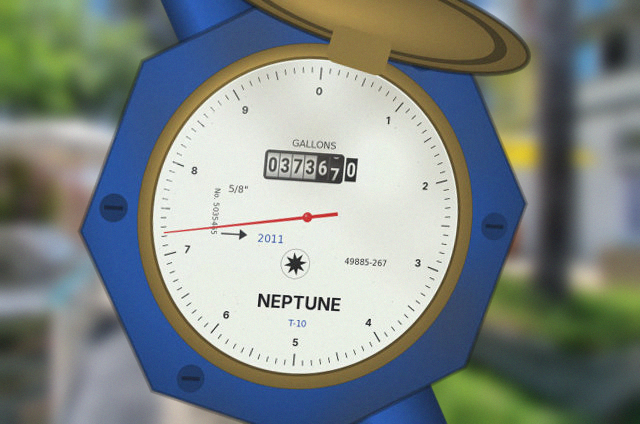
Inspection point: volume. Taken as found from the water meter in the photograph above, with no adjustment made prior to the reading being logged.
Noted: 373667.2 gal
